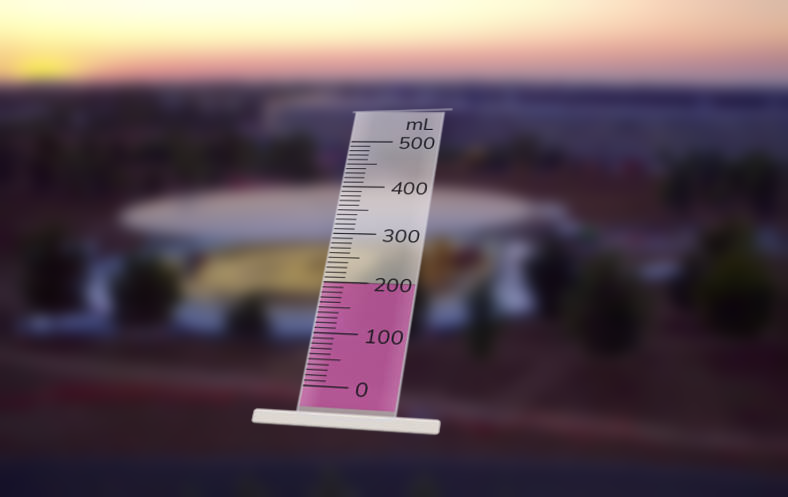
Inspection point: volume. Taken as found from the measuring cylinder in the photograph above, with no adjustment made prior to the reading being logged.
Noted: 200 mL
